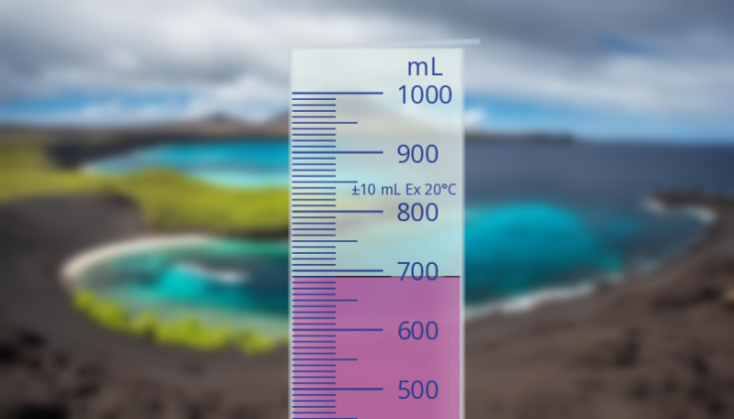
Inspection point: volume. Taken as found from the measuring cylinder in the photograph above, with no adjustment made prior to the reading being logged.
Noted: 690 mL
